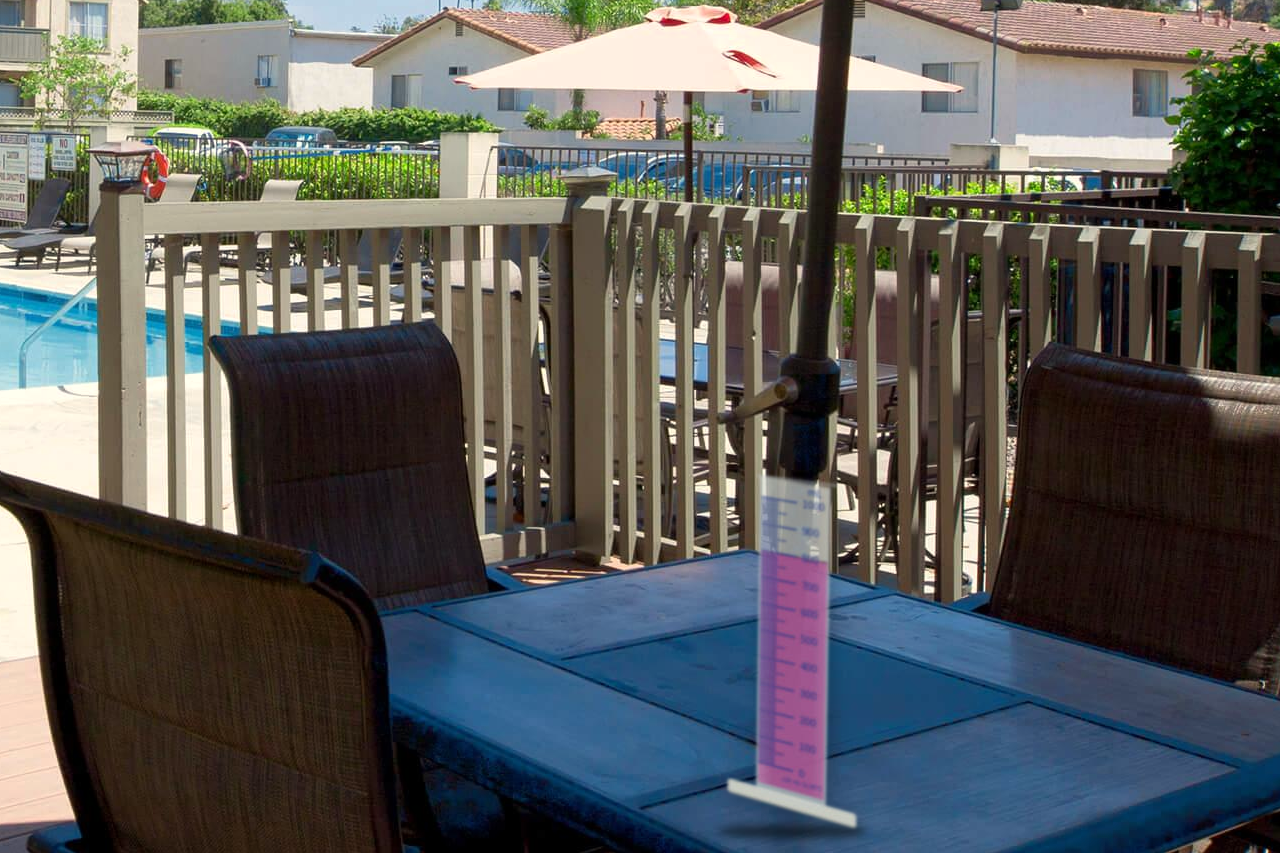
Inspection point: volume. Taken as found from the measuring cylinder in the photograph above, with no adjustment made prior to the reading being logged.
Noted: 800 mL
